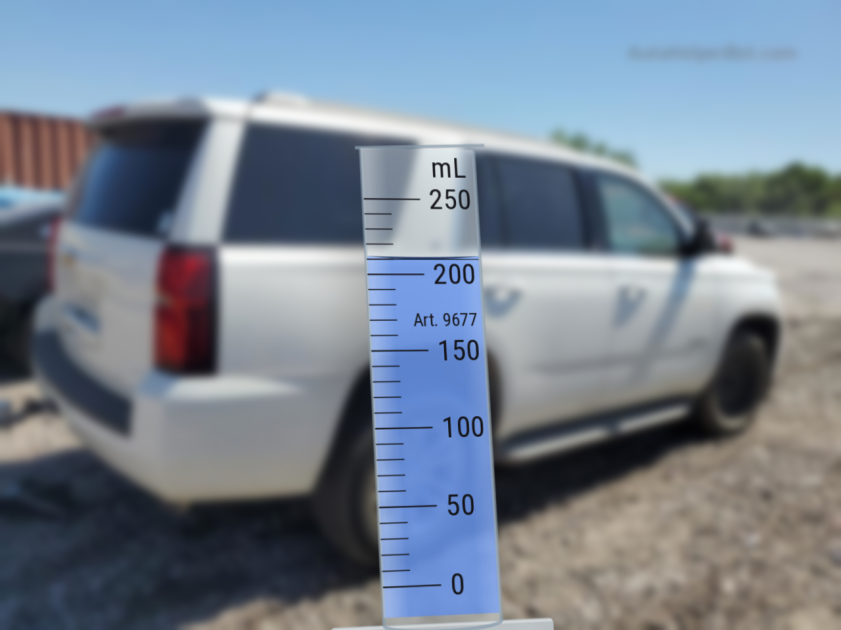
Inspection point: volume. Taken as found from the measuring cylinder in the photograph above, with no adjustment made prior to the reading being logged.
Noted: 210 mL
